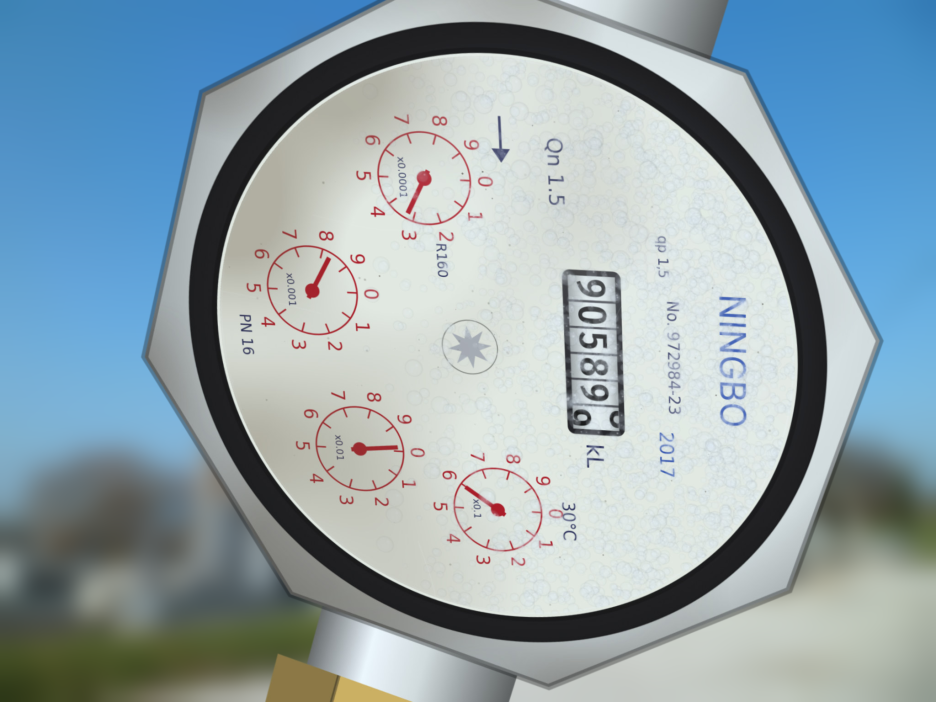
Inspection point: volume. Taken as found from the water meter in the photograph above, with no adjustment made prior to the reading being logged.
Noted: 905898.5983 kL
